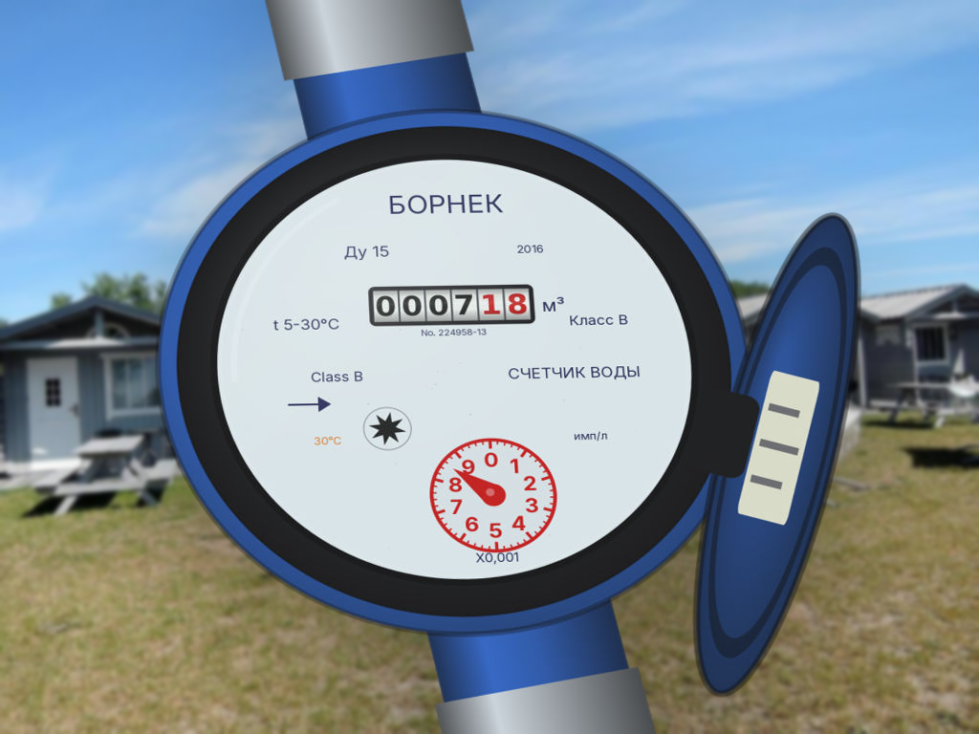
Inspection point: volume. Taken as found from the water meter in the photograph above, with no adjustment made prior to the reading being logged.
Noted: 7.188 m³
